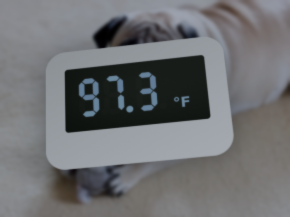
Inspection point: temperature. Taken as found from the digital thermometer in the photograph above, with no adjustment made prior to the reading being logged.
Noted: 97.3 °F
